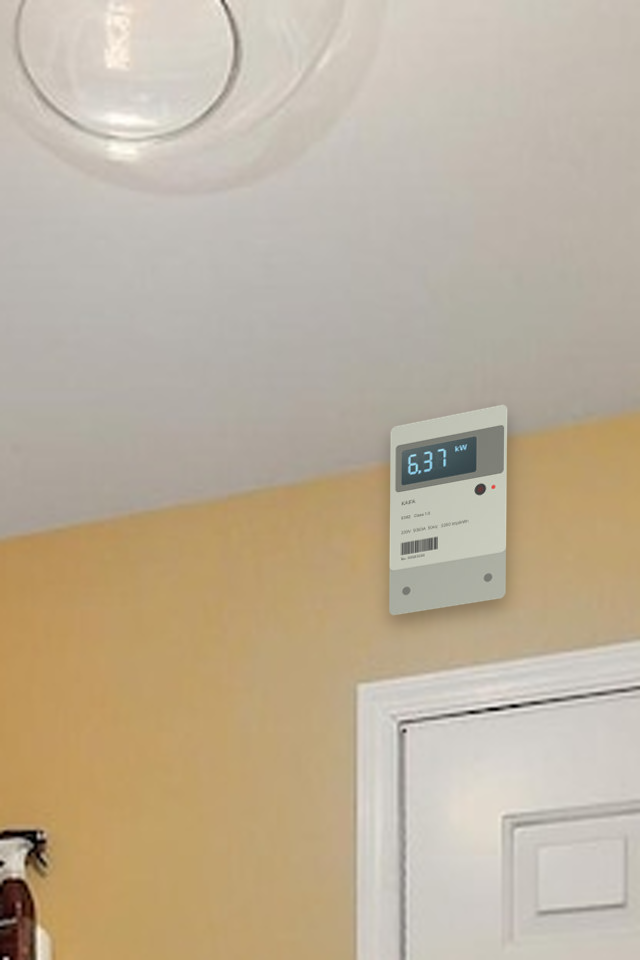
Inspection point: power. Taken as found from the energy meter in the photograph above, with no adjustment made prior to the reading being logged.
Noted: 6.37 kW
